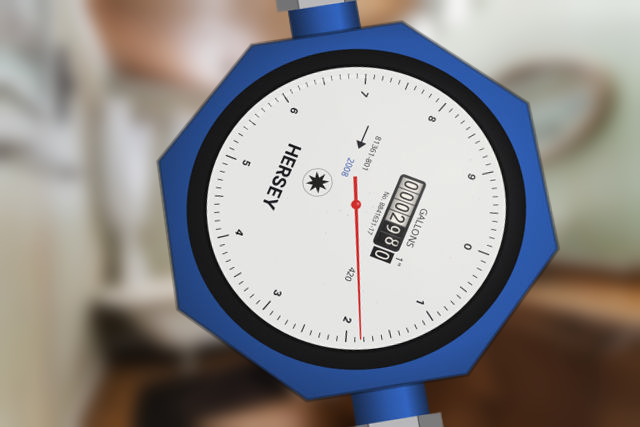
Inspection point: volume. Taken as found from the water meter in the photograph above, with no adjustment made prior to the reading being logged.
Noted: 2981.8 gal
